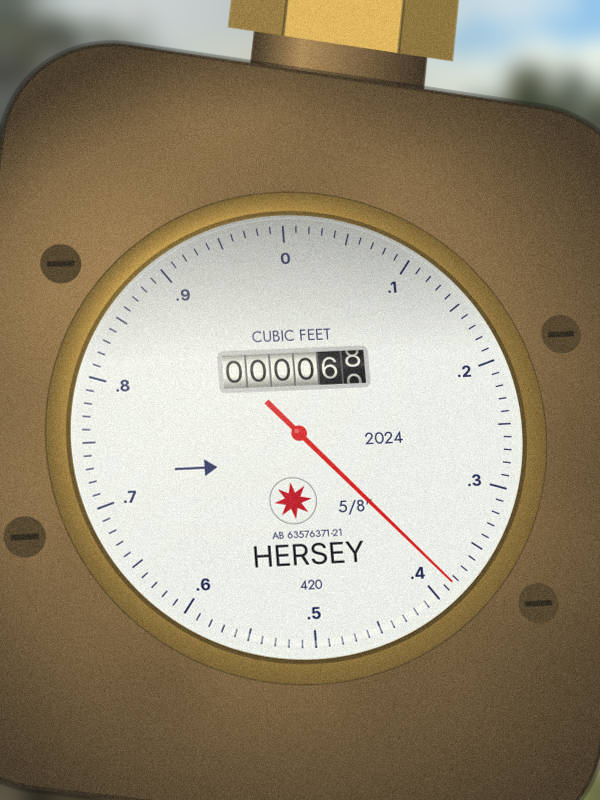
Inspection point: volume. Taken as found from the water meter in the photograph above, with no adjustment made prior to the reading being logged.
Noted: 68.38 ft³
